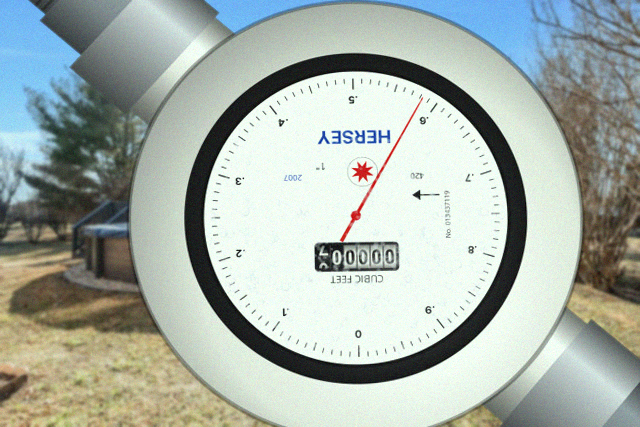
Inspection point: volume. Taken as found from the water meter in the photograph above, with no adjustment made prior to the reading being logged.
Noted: 6.58 ft³
